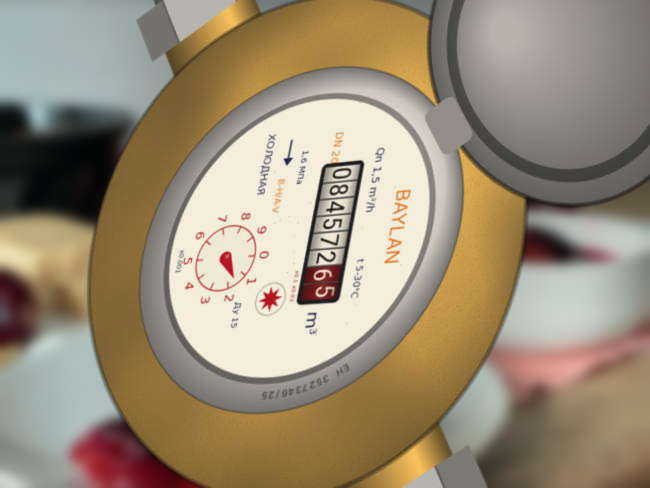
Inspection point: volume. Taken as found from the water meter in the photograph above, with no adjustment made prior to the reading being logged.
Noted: 84572.651 m³
